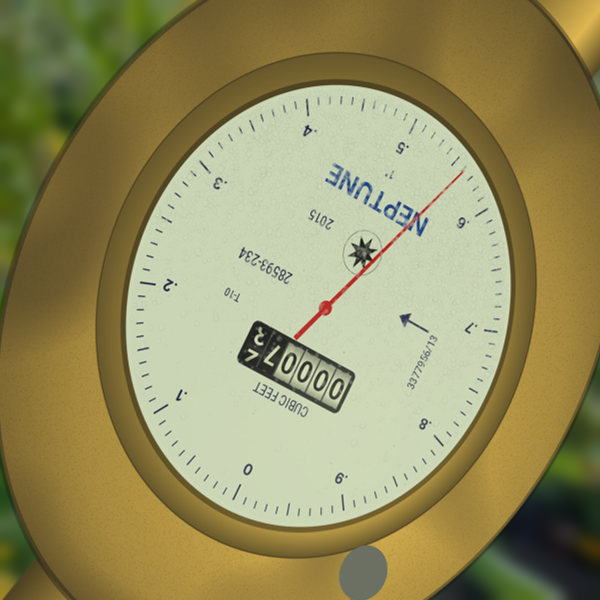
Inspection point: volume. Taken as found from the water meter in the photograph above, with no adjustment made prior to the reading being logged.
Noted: 72.56 ft³
